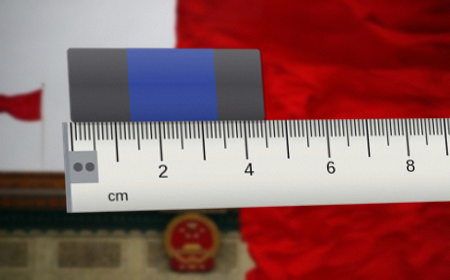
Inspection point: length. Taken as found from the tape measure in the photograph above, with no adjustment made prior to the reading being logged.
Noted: 4.5 cm
